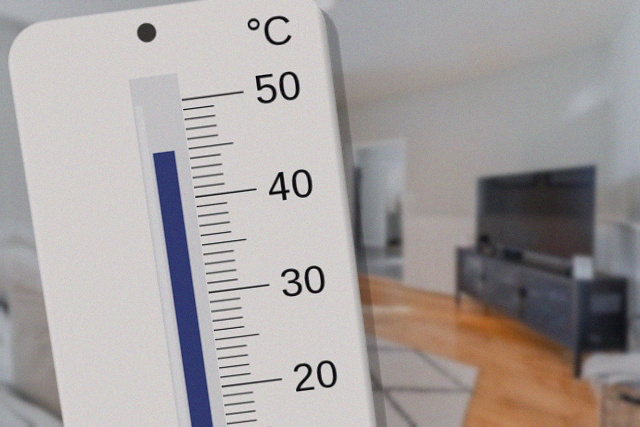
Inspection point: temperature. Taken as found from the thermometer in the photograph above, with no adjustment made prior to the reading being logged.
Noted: 45 °C
